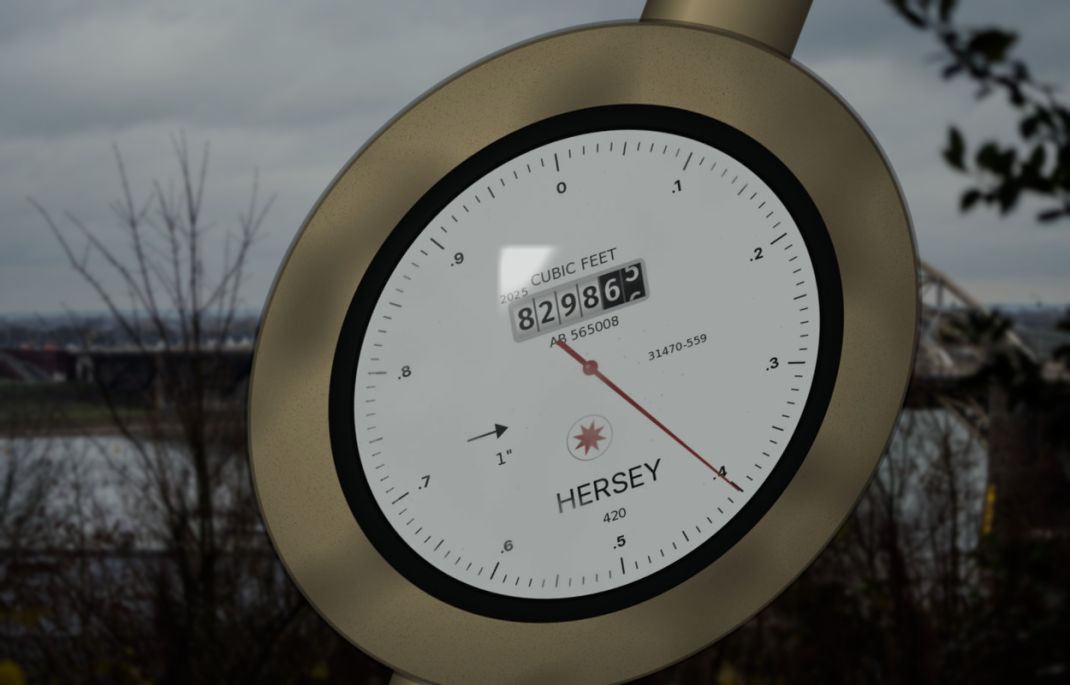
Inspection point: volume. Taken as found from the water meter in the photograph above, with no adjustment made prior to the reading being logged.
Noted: 829865.40 ft³
